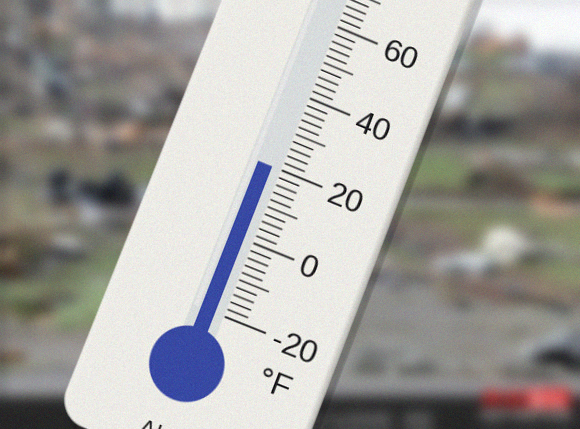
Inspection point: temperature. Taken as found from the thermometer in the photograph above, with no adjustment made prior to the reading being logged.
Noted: 20 °F
